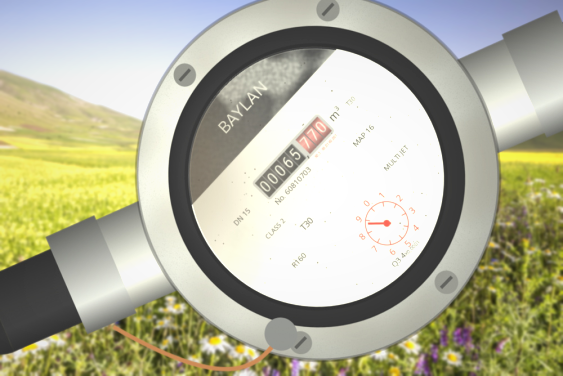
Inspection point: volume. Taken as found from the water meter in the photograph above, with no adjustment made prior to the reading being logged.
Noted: 65.7708 m³
